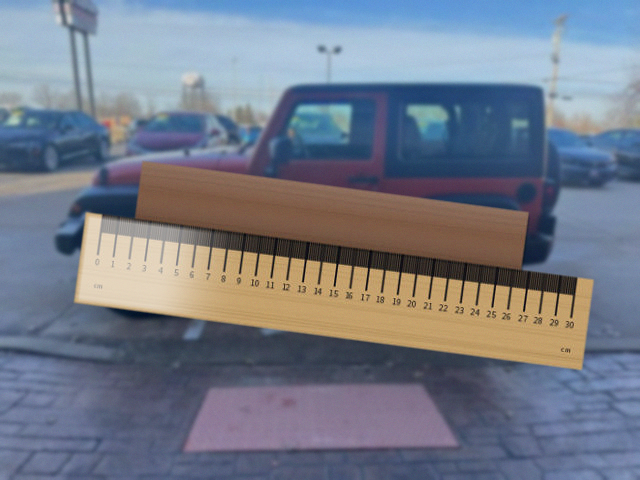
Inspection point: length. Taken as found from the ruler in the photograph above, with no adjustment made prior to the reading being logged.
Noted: 24.5 cm
